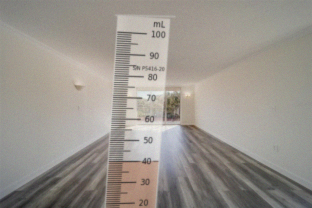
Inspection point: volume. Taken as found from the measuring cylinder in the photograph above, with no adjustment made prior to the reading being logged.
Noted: 40 mL
